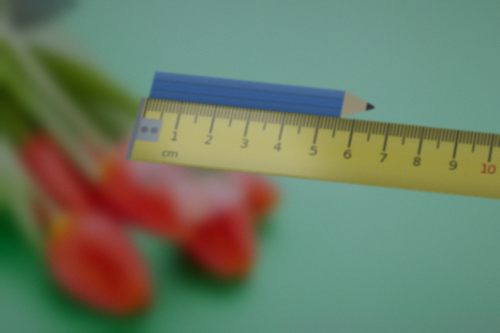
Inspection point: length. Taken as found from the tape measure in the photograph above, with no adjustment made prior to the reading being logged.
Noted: 6.5 cm
